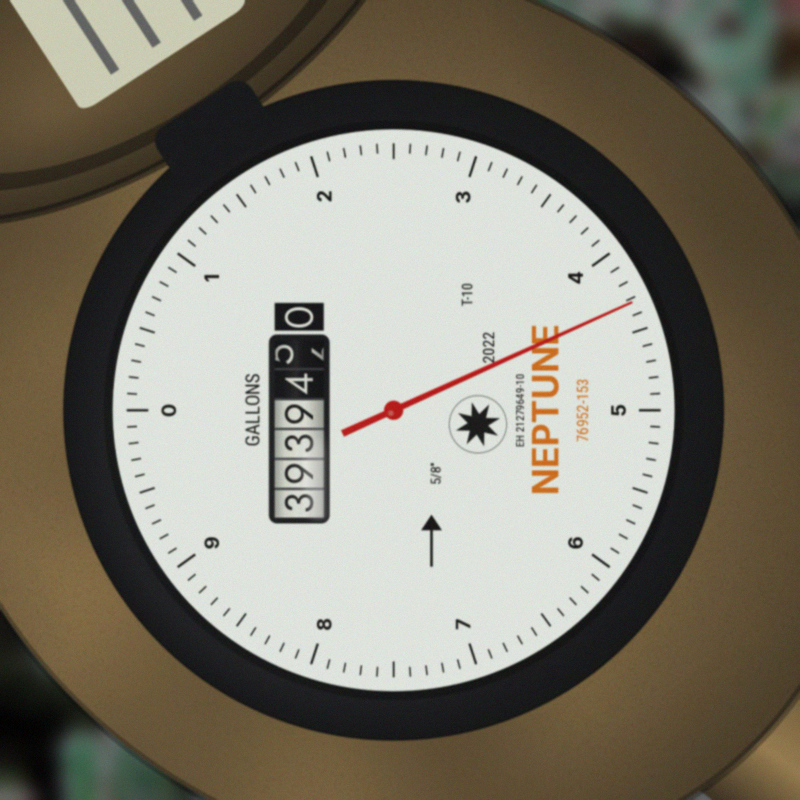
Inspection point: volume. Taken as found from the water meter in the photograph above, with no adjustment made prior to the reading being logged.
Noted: 3939454.3 gal
